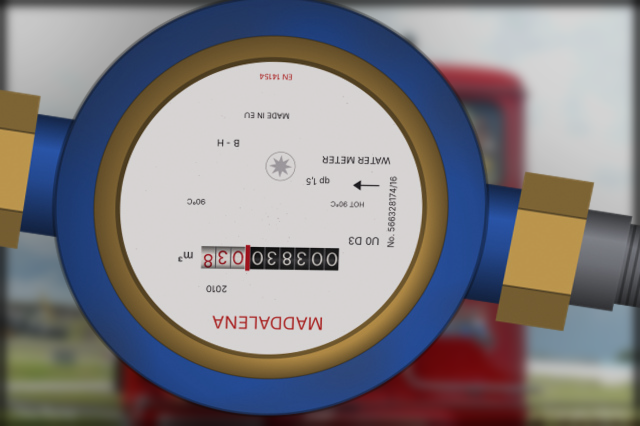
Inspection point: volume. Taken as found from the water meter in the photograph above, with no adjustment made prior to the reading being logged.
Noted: 3830.038 m³
